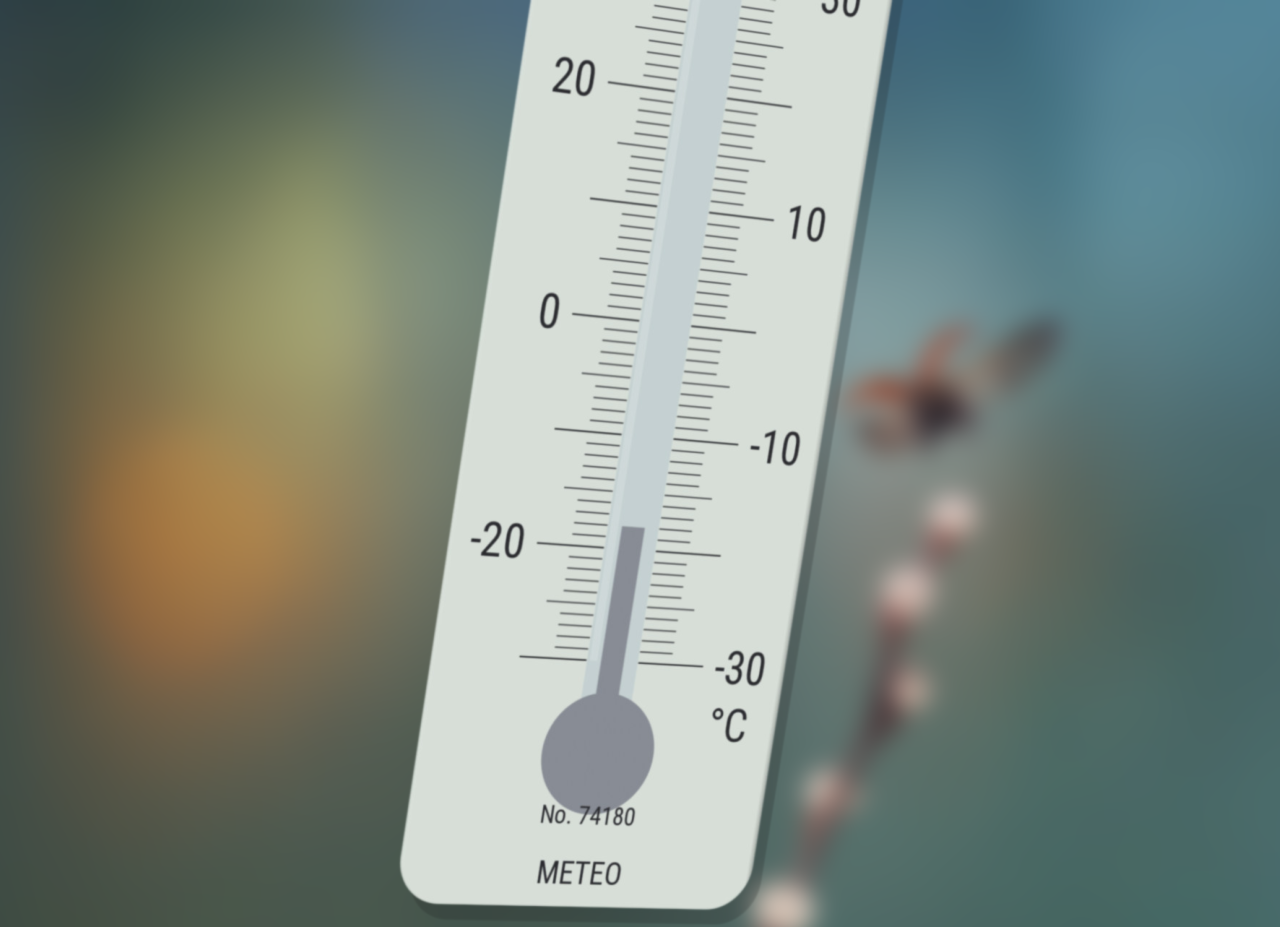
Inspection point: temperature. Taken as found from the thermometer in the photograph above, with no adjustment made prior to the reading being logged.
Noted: -18 °C
